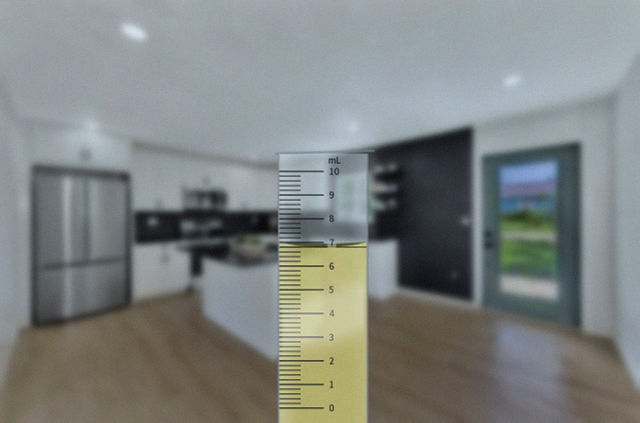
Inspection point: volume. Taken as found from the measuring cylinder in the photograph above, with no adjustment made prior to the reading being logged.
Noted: 6.8 mL
